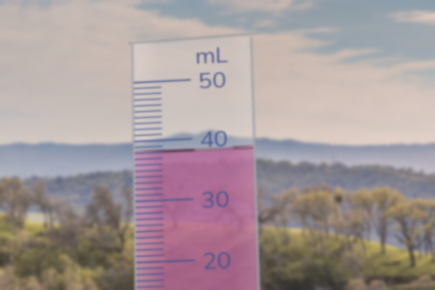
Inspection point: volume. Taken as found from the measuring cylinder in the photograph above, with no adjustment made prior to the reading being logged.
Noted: 38 mL
